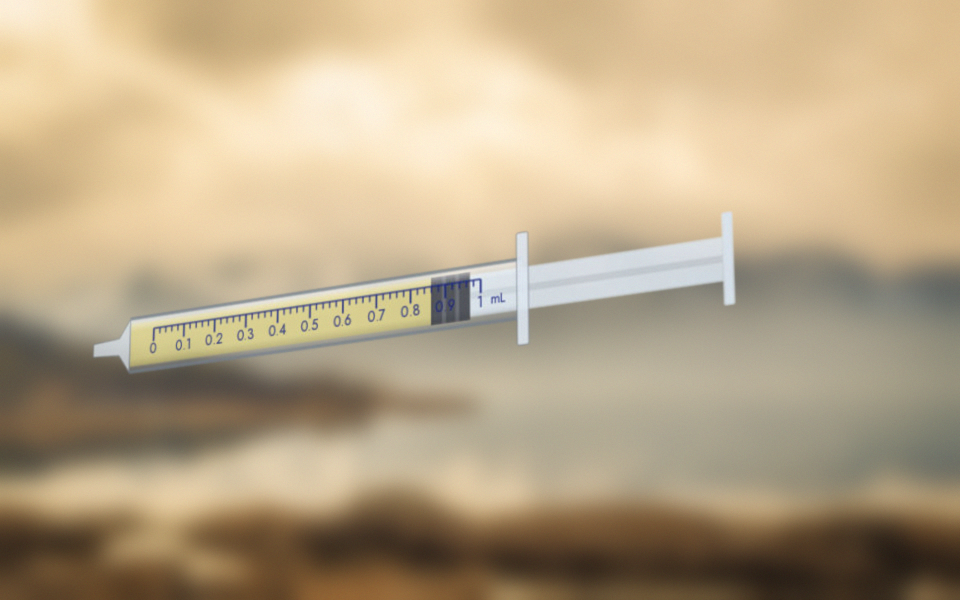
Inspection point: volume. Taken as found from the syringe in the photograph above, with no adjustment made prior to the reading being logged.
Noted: 0.86 mL
